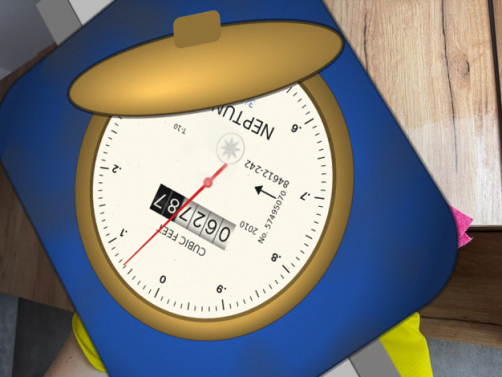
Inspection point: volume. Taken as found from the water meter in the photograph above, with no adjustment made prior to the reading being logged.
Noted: 62787.06 ft³
